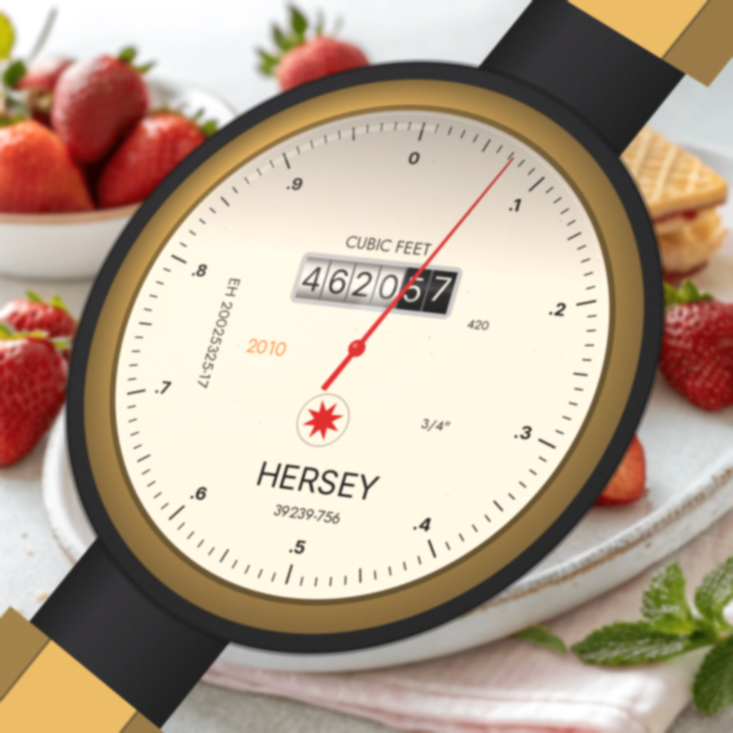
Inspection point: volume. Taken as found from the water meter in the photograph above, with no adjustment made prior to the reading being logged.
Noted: 462057.07 ft³
